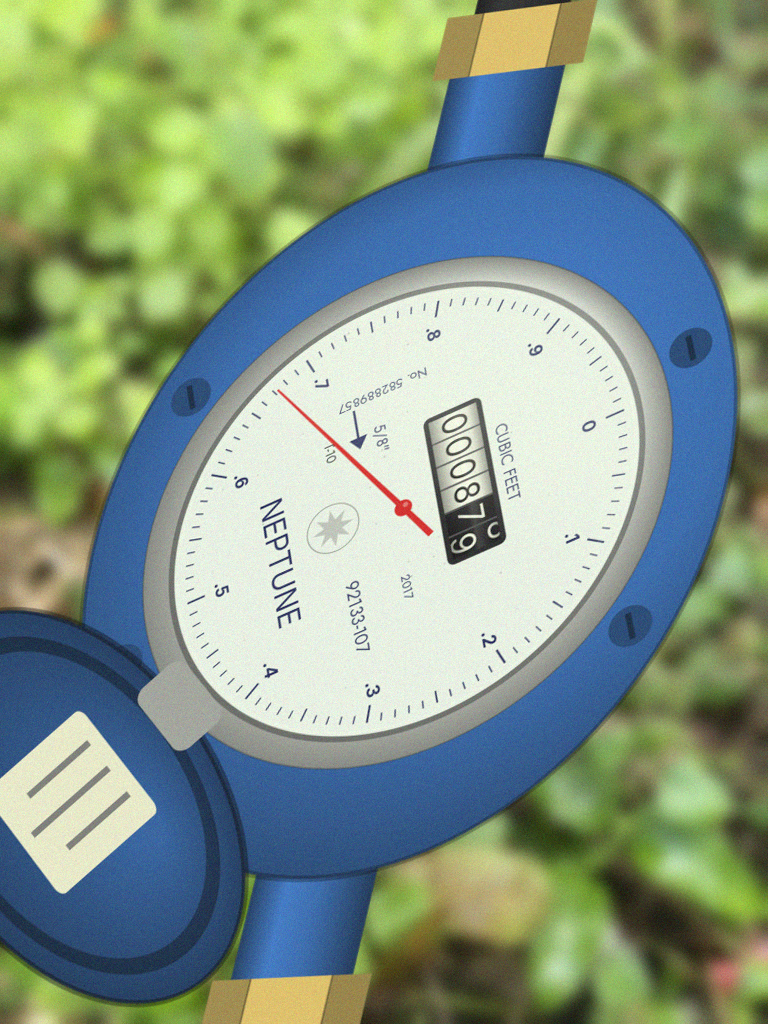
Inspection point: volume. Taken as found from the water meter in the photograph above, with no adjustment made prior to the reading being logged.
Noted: 878.67 ft³
